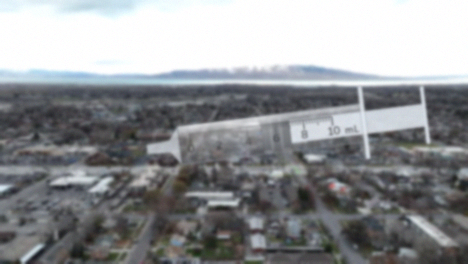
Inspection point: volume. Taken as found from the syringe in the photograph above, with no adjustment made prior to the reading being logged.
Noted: 5 mL
